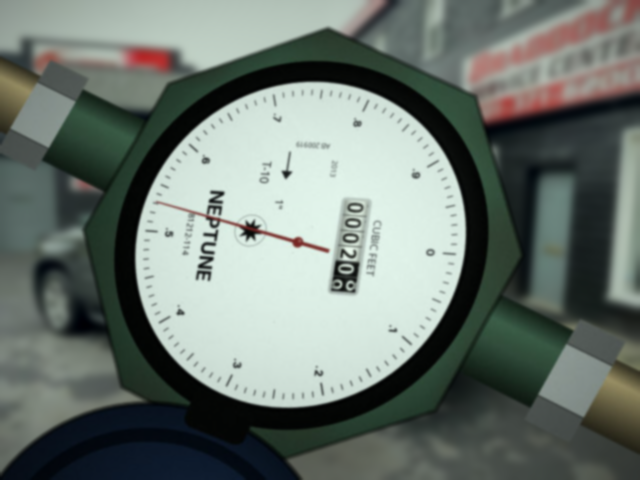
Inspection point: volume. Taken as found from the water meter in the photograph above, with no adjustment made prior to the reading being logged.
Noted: 208.53 ft³
